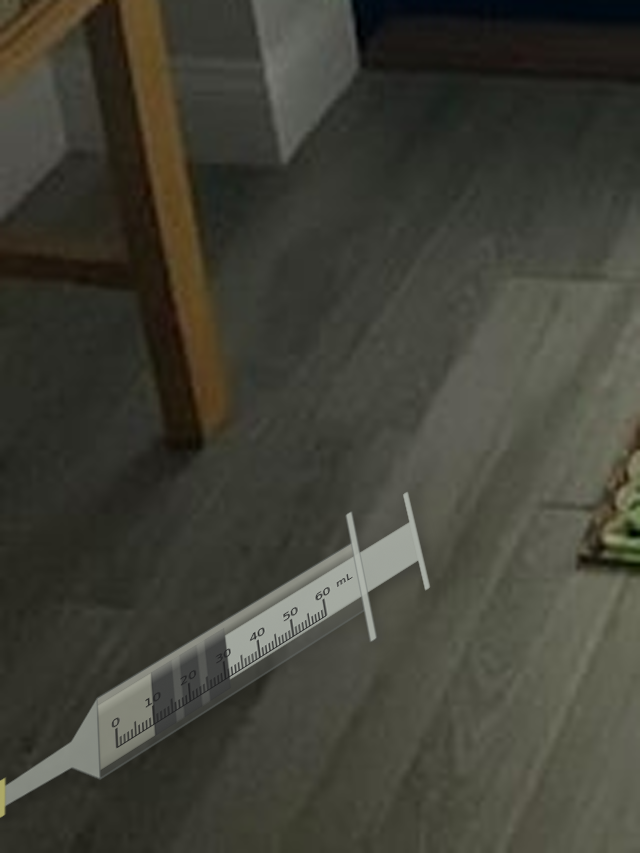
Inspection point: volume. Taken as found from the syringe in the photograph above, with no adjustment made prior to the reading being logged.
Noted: 10 mL
